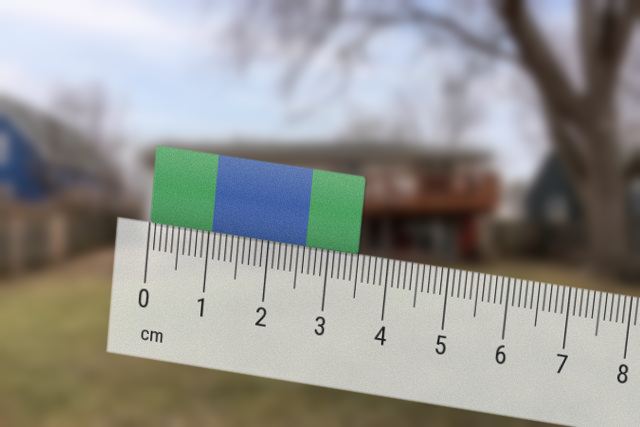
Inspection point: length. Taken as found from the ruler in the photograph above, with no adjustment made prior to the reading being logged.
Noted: 3.5 cm
